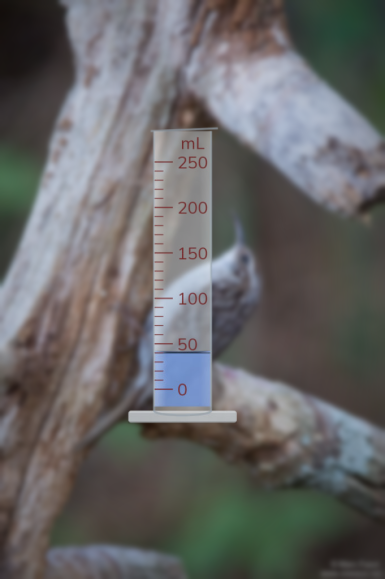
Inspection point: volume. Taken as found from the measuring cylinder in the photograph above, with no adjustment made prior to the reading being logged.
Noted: 40 mL
